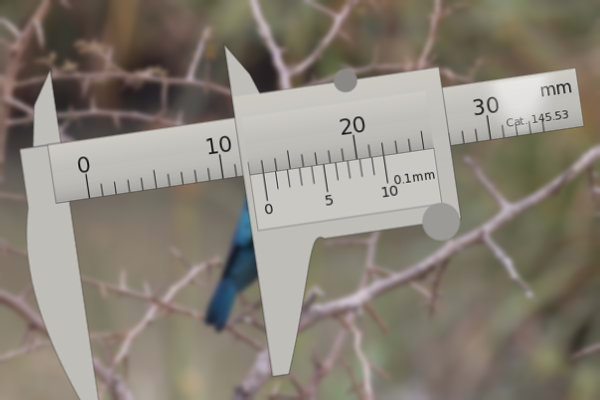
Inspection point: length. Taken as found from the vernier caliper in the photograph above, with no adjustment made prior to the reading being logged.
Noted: 13.0 mm
